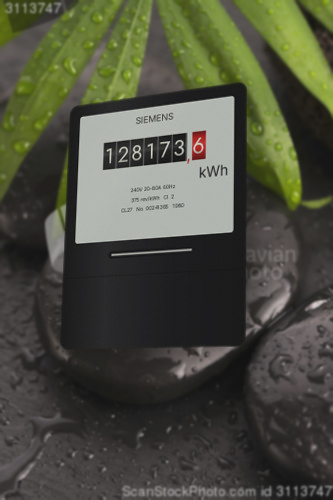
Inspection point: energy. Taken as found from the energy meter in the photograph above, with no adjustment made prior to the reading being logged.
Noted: 128173.6 kWh
